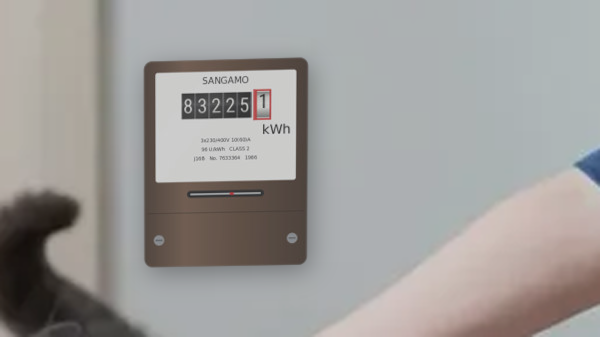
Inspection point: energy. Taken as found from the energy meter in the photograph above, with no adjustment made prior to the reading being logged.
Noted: 83225.1 kWh
